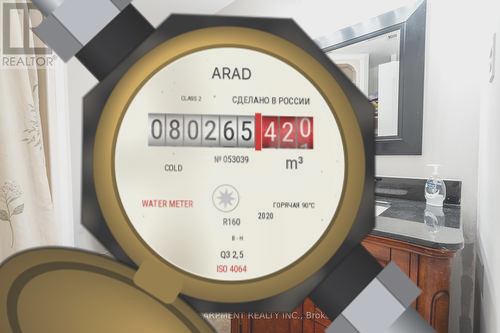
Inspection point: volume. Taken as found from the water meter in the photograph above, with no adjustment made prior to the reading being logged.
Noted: 80265.420 m³
